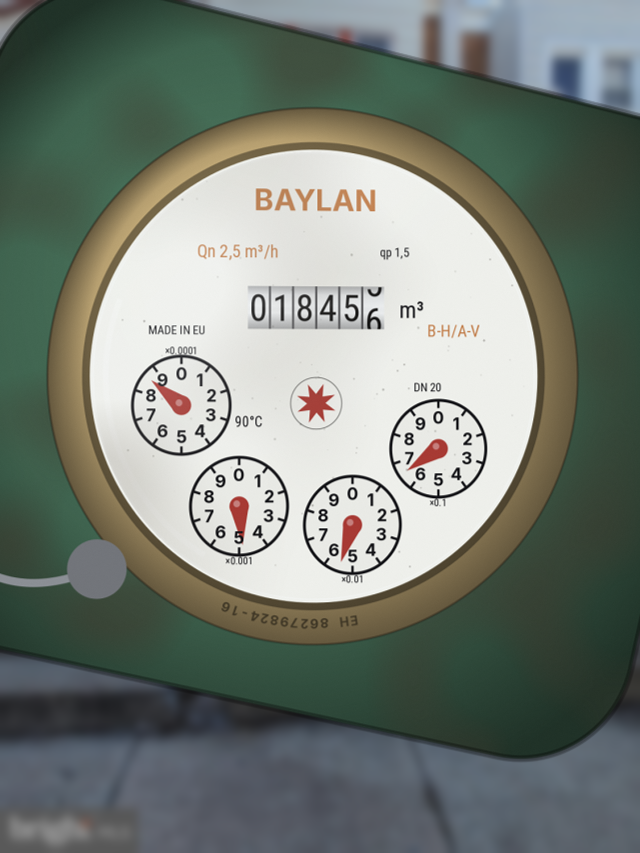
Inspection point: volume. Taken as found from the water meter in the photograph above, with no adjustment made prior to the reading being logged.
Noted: 18455.6548 m³
